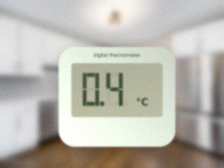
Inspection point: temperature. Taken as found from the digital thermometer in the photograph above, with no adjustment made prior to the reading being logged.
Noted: 0.4 °C
